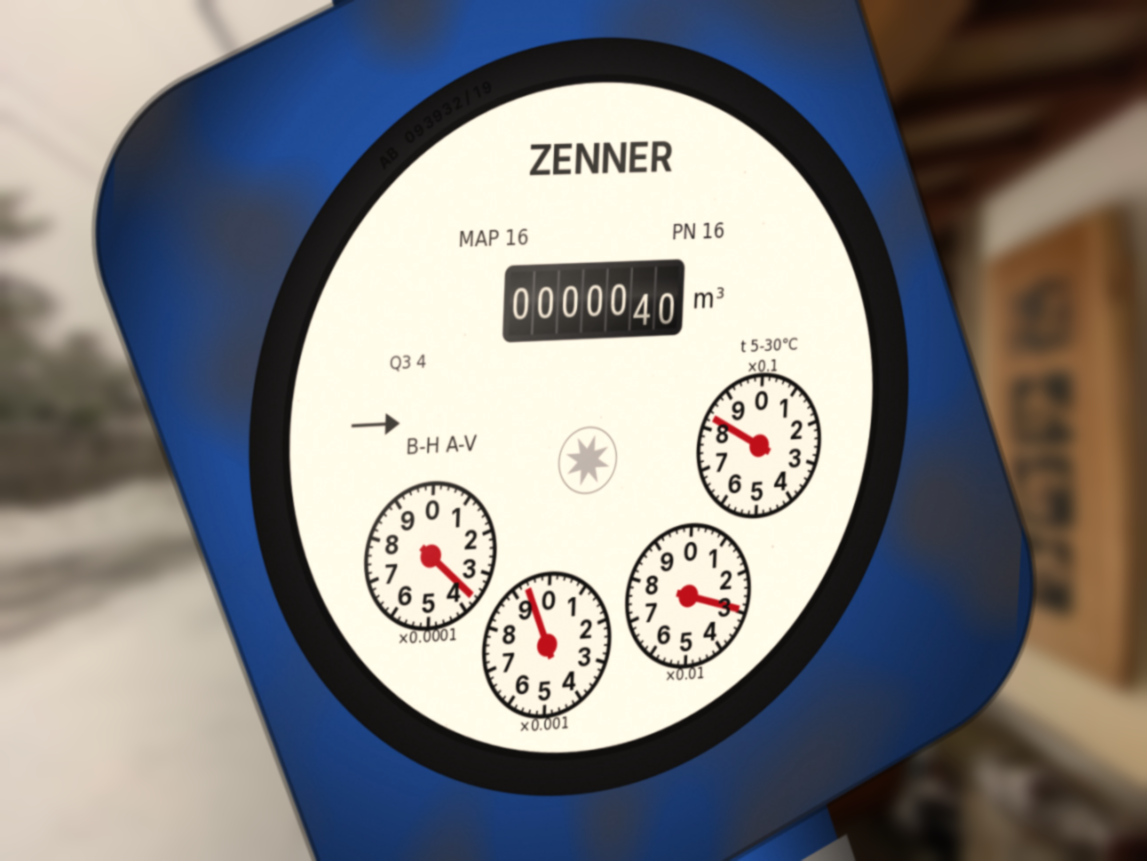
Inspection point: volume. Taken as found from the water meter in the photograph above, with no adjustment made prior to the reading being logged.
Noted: 39.8293 m³
